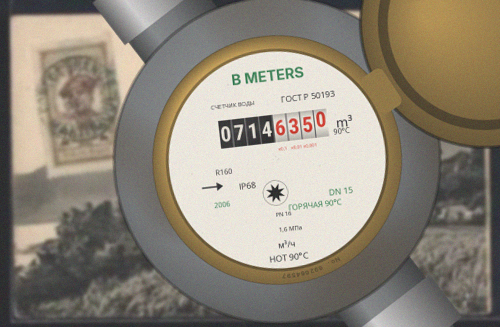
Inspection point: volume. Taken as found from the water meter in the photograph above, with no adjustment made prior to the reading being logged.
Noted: 714.6350 m³
